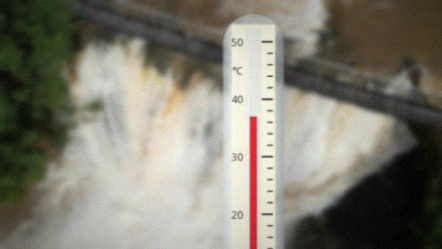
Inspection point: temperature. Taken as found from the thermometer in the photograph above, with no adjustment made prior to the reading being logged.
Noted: 37 °C
